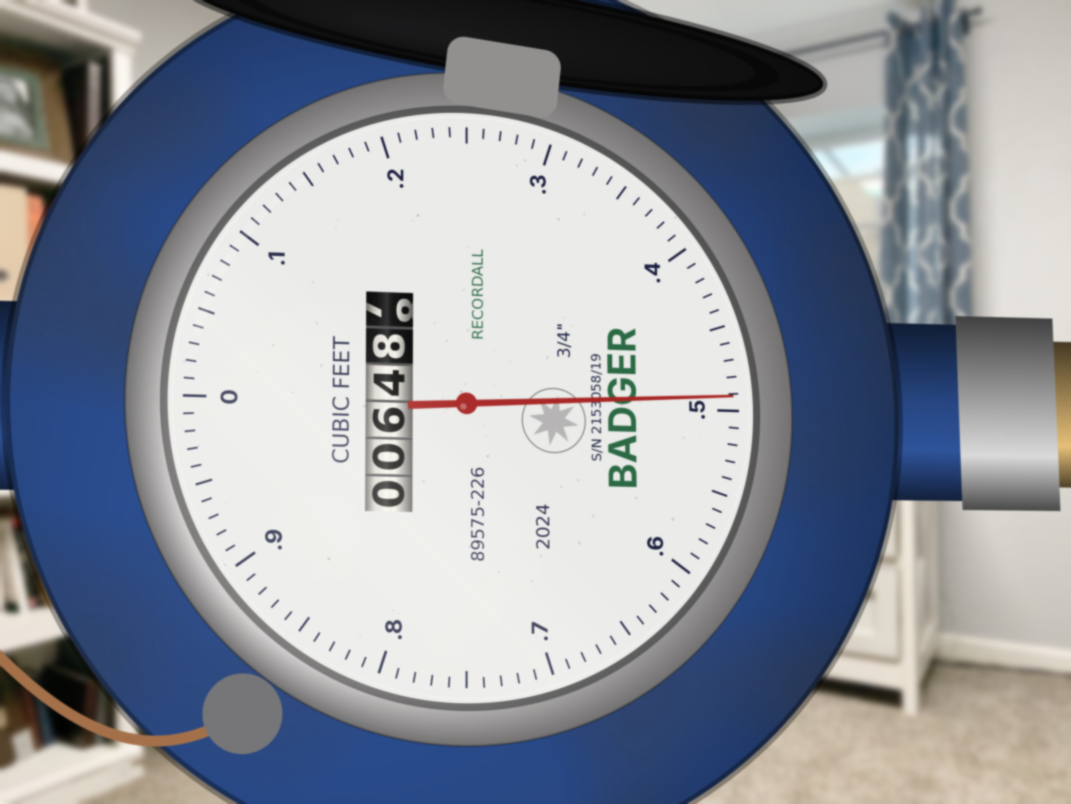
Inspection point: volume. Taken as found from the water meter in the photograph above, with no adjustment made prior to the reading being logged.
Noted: 6487.49 ft³
